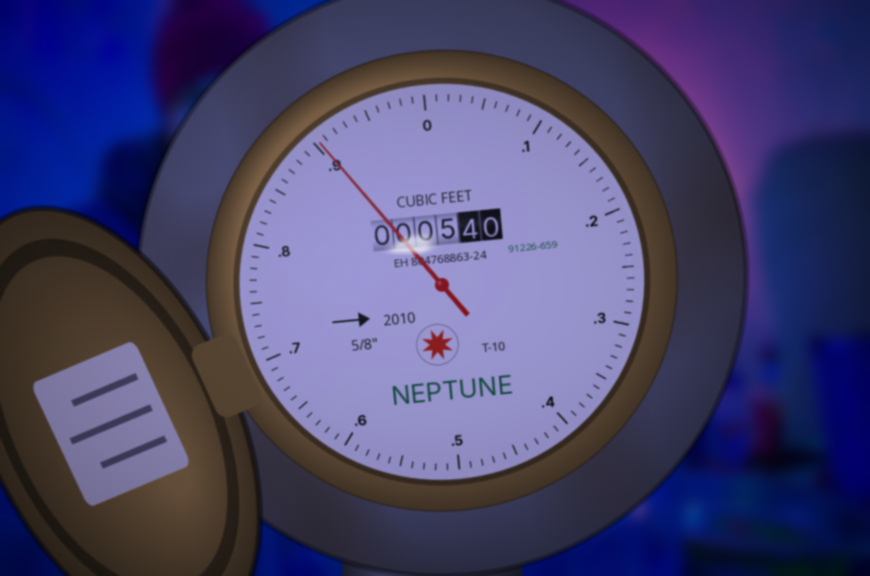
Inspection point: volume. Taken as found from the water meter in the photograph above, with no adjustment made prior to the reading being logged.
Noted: 539.90 ft³
